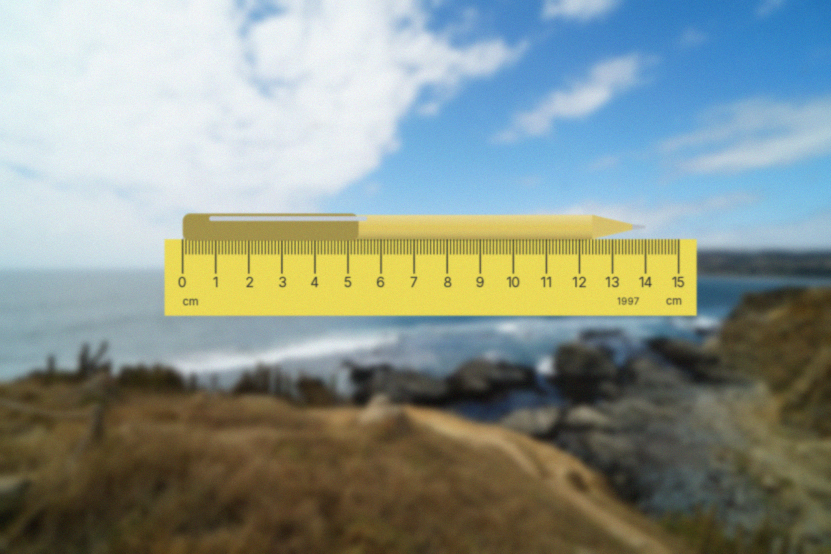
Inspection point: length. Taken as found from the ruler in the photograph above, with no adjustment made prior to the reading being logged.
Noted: 14 cm
